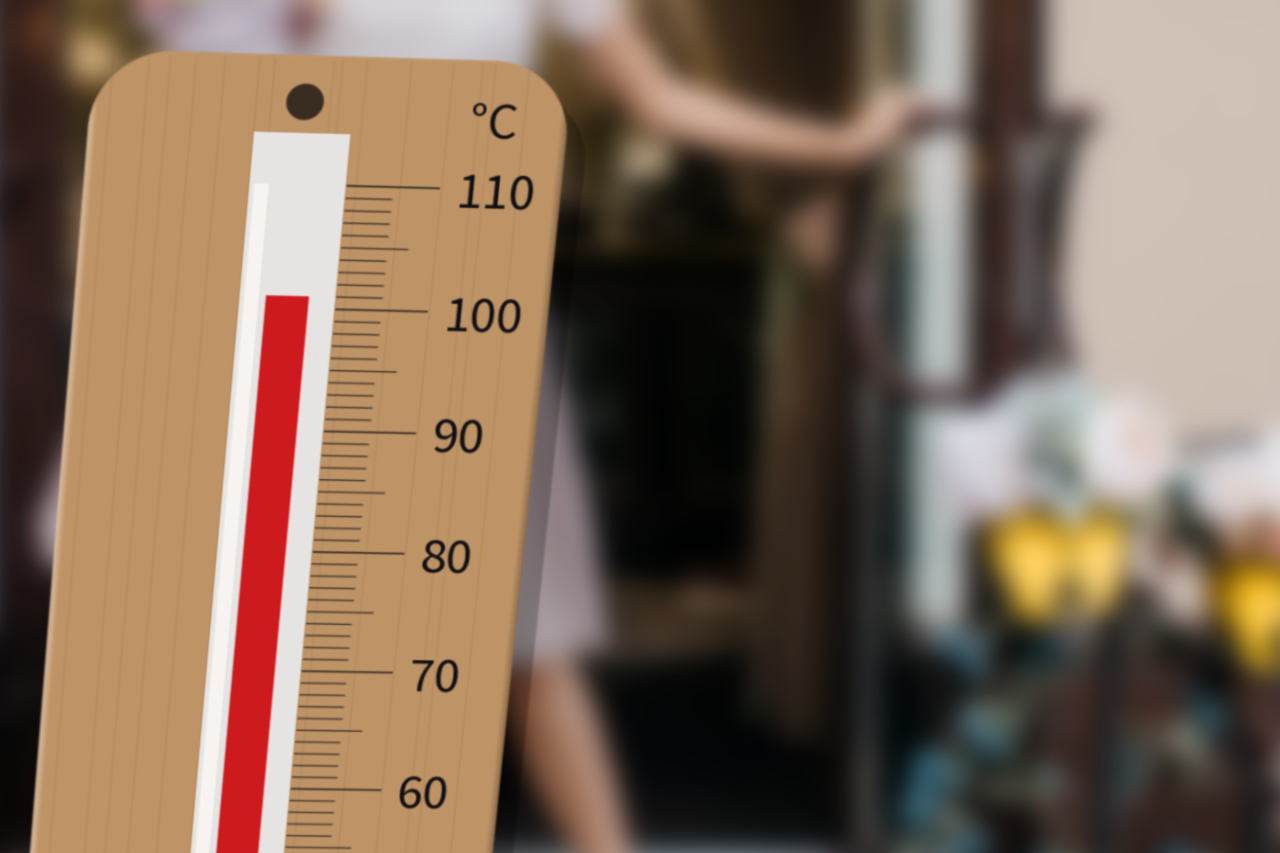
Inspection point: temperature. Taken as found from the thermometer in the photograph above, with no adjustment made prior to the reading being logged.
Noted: 101 °C
